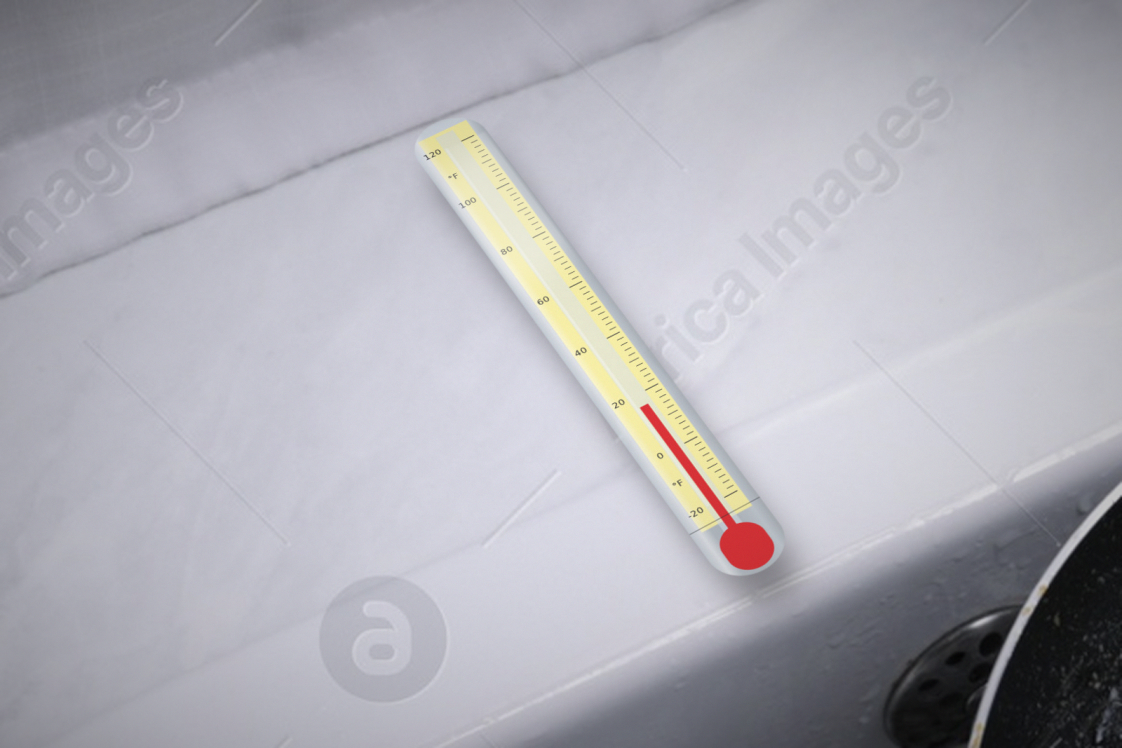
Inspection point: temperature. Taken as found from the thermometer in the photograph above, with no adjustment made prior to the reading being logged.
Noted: 16 °F
